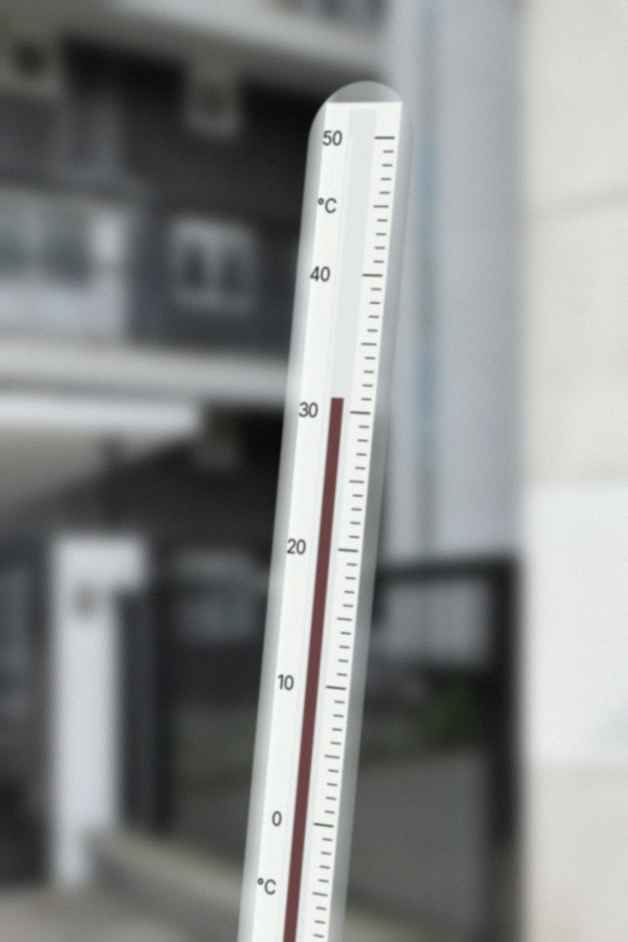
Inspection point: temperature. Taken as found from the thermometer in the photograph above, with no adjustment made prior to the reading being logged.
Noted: 31 °C
